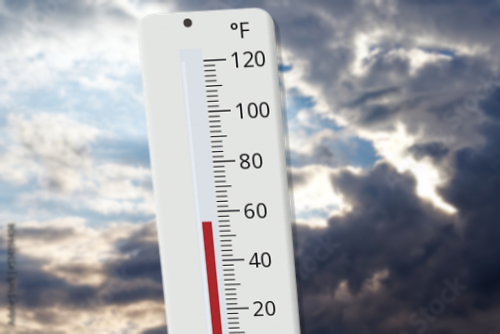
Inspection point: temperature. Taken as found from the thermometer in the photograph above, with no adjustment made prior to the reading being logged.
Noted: 56 °F
